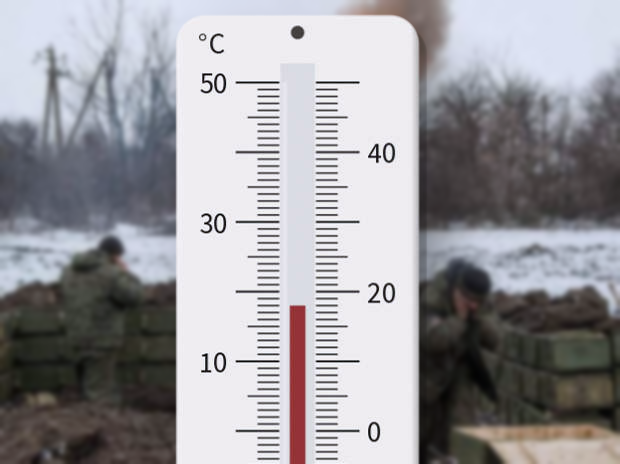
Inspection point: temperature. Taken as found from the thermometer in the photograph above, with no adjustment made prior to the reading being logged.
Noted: 18 °C
